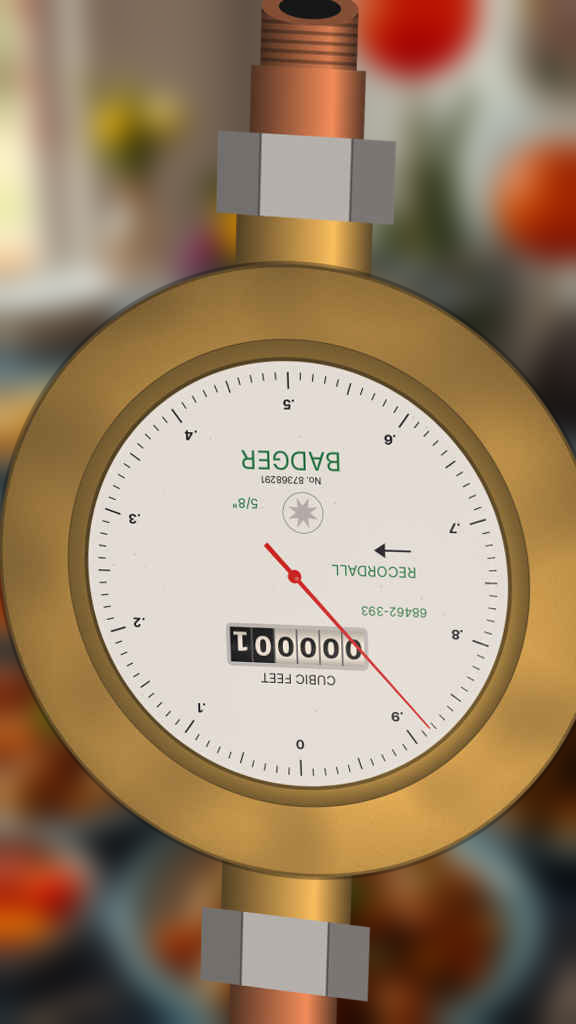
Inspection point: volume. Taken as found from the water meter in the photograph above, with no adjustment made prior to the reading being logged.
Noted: 0.88 ft³
